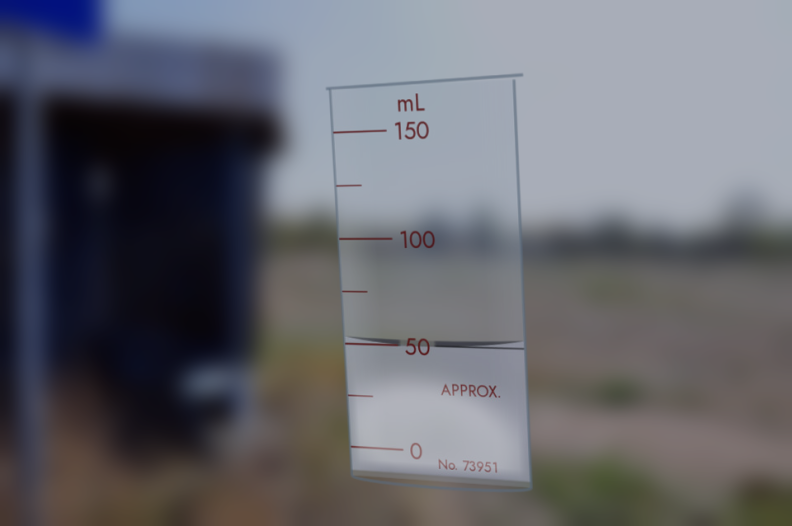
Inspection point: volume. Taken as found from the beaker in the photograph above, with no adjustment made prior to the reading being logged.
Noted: 50 mL
